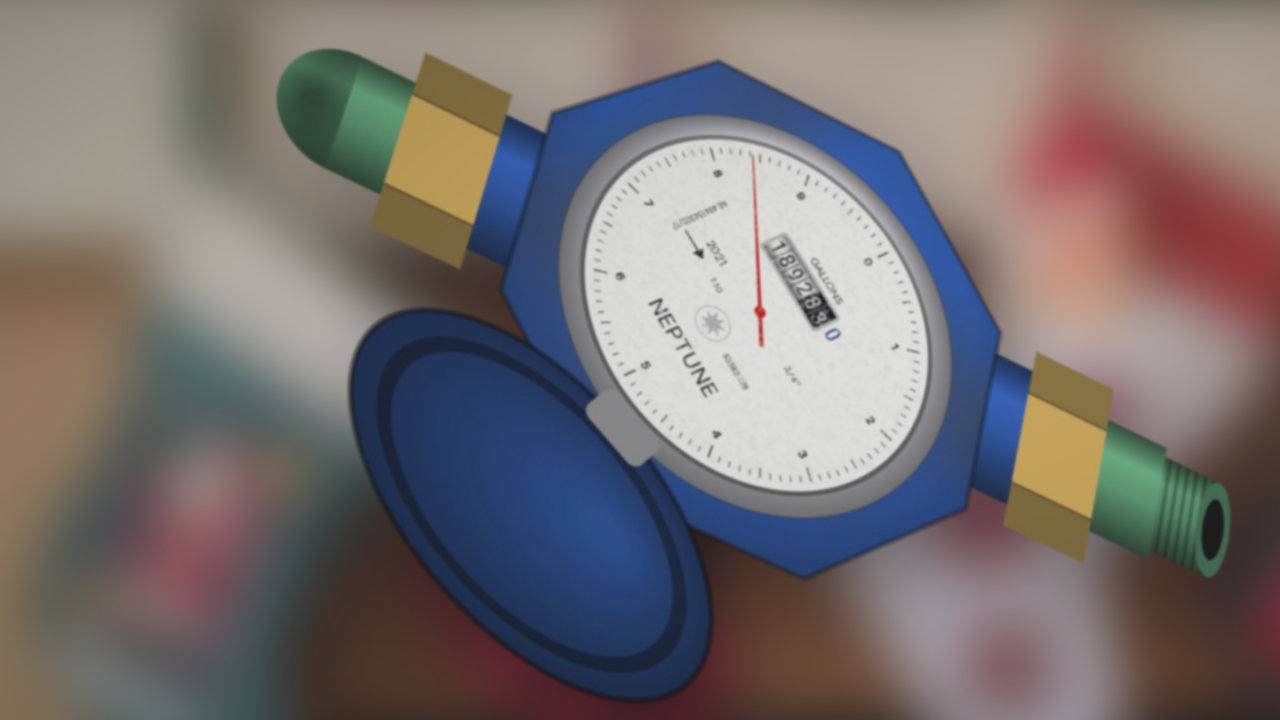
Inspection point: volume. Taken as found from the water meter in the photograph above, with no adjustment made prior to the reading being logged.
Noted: 1892828.4 gal
